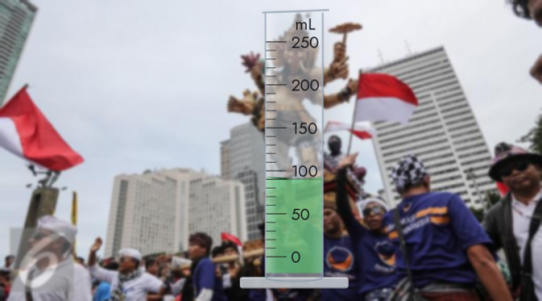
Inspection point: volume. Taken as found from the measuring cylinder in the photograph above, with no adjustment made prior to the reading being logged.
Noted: 90 mL
